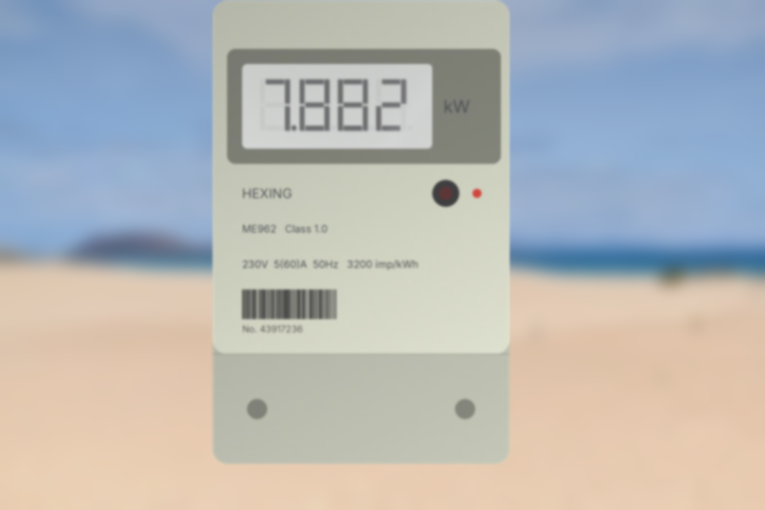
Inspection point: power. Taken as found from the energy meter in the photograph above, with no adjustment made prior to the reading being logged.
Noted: 7.882 kW
